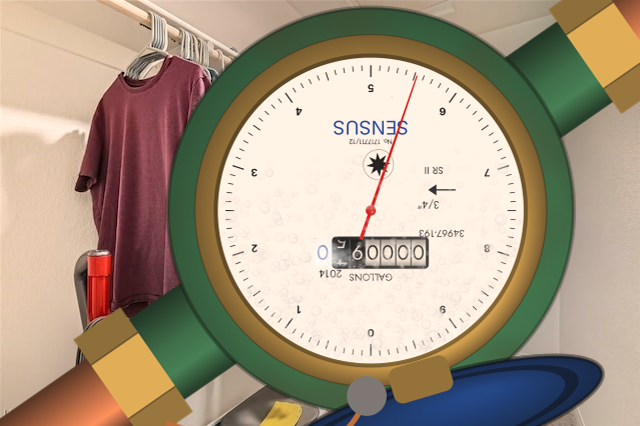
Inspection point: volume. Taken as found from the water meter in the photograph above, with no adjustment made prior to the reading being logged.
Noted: 945.5 gal
